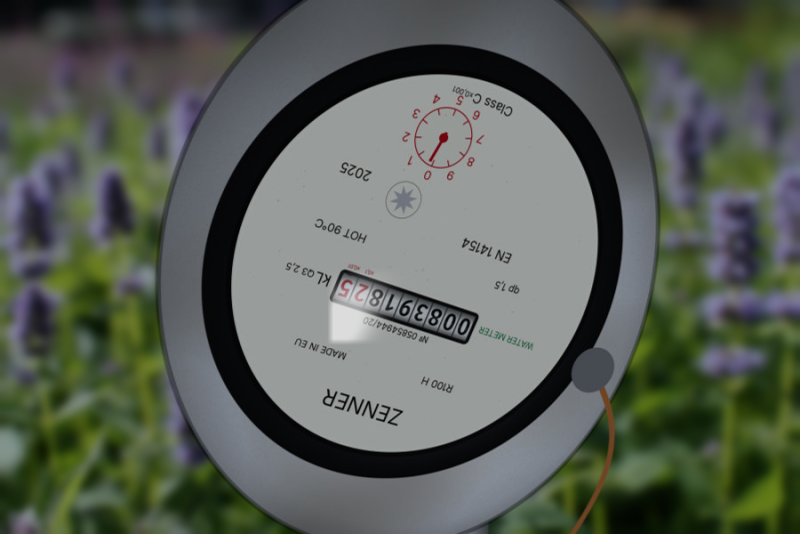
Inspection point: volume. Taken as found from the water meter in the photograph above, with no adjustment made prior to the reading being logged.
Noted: 83918.250 kL
